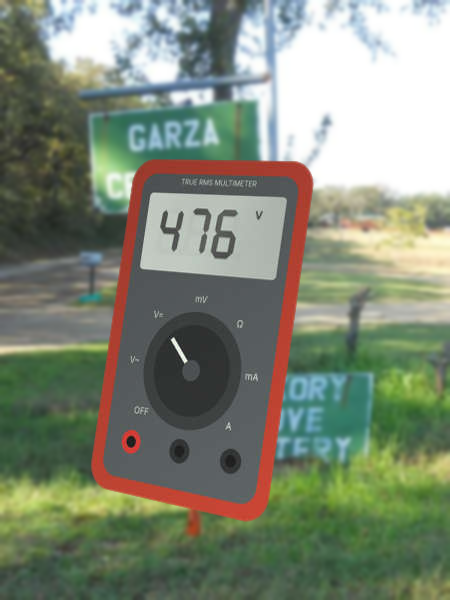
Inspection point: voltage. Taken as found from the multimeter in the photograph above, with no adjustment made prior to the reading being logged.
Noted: 476 V
